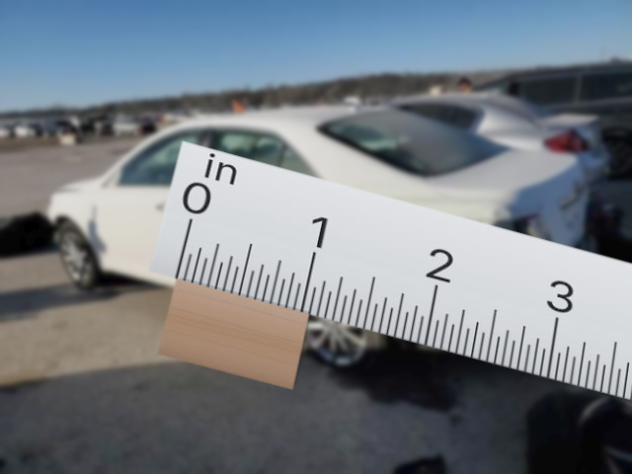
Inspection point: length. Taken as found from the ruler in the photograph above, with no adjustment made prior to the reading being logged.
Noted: 1.0625 in
